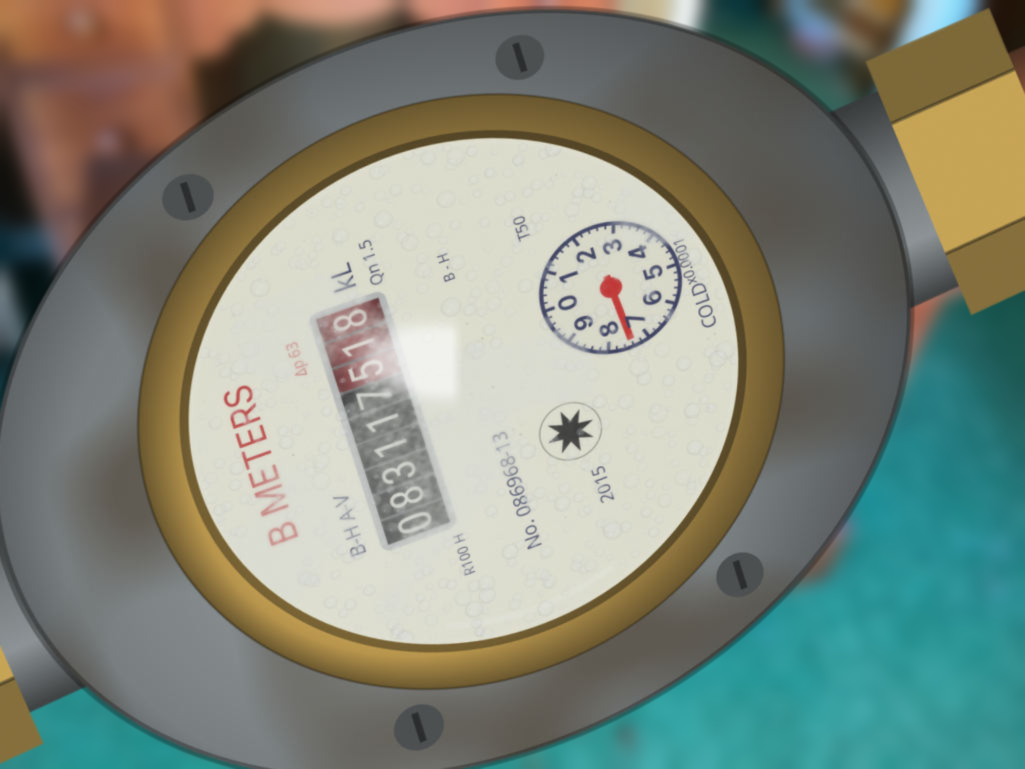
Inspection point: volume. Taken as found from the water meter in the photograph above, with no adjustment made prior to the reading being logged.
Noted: 83117.5187 kL
